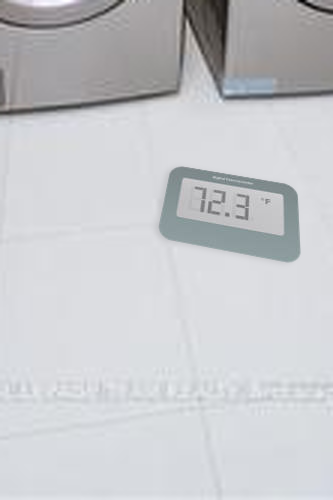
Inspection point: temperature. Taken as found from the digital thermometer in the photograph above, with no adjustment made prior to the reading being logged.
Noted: 72.3 °F
